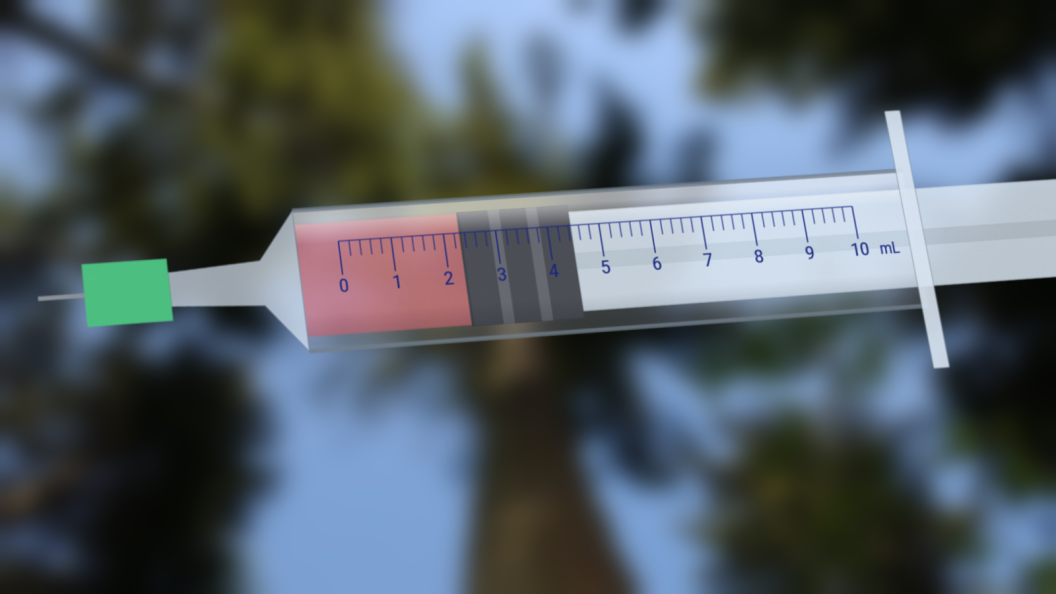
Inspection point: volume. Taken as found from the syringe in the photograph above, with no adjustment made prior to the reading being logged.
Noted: 2.3 mL
